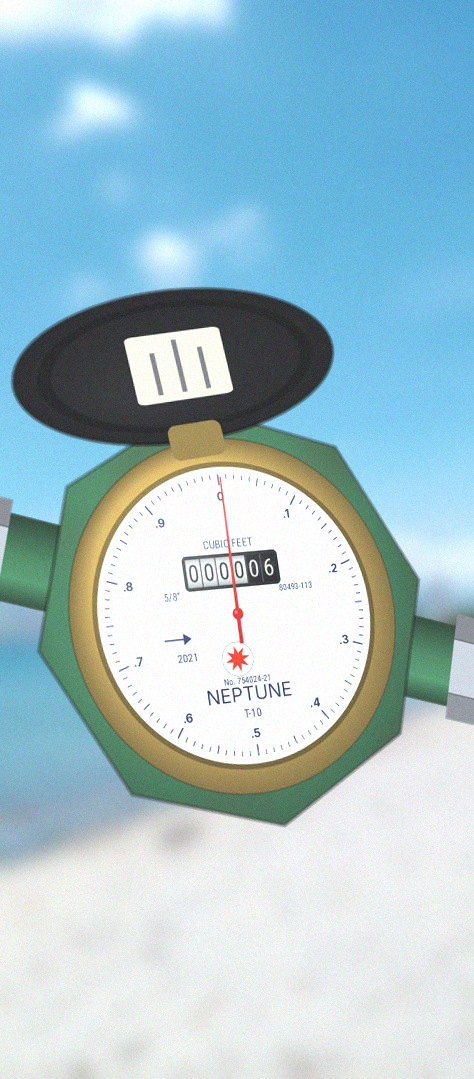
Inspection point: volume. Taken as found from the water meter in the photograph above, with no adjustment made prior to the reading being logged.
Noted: 6.00 ft³
